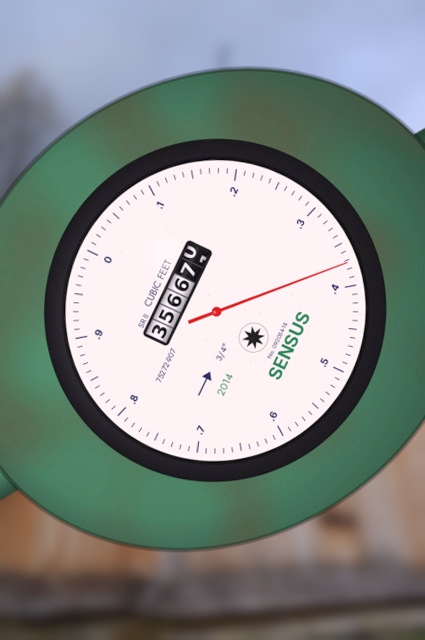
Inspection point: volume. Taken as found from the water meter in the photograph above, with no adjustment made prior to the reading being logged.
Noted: 356670.37 ft³
